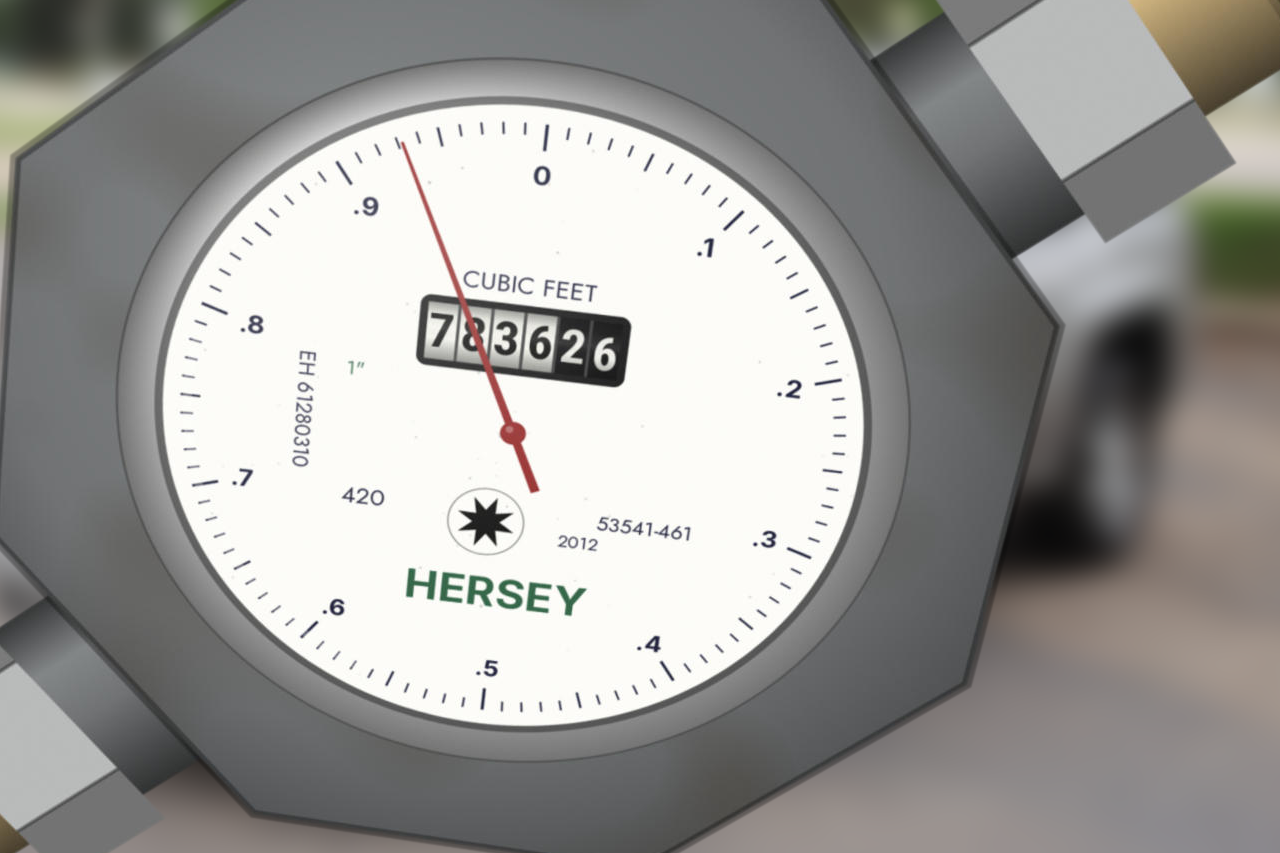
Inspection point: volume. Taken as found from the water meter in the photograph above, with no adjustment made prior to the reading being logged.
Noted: 783625.93 ft³
